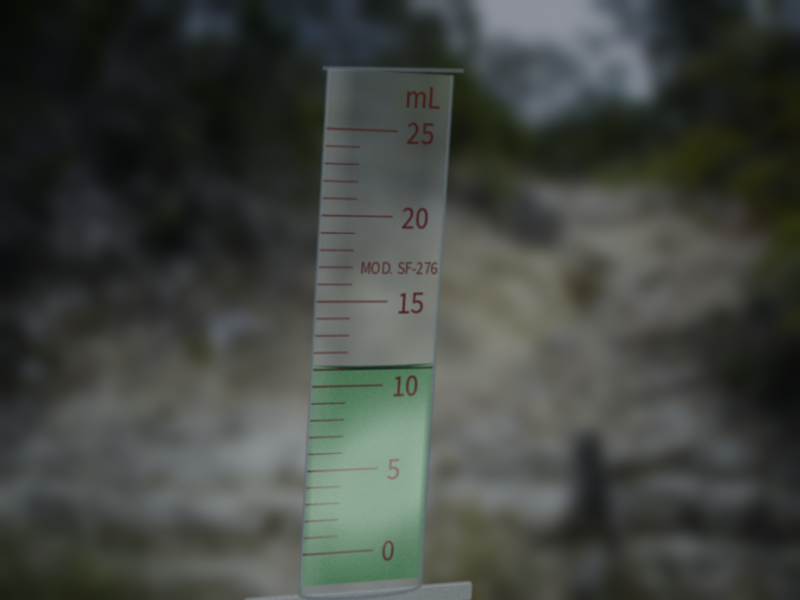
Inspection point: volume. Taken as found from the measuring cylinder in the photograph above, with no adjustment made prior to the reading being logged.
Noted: 11 mL
